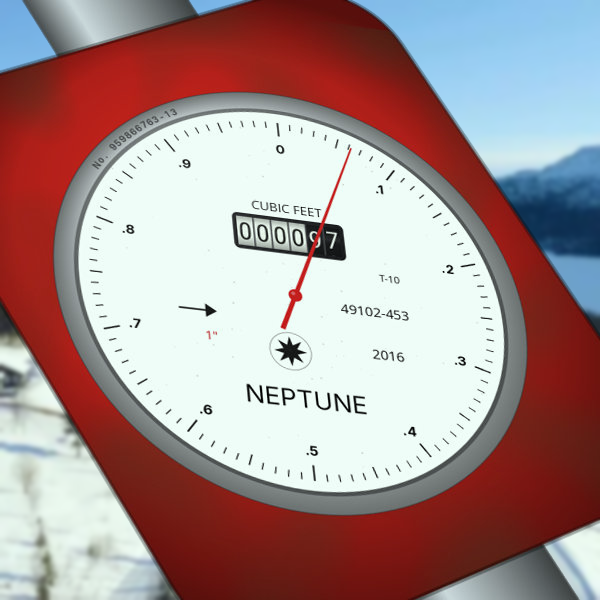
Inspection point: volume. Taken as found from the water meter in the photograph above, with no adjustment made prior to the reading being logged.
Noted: 97.06 ft³
